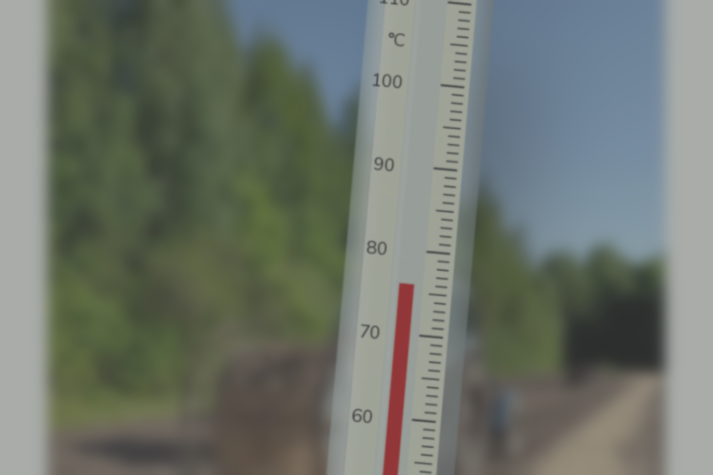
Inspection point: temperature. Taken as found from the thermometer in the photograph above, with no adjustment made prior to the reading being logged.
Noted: 76 °C
